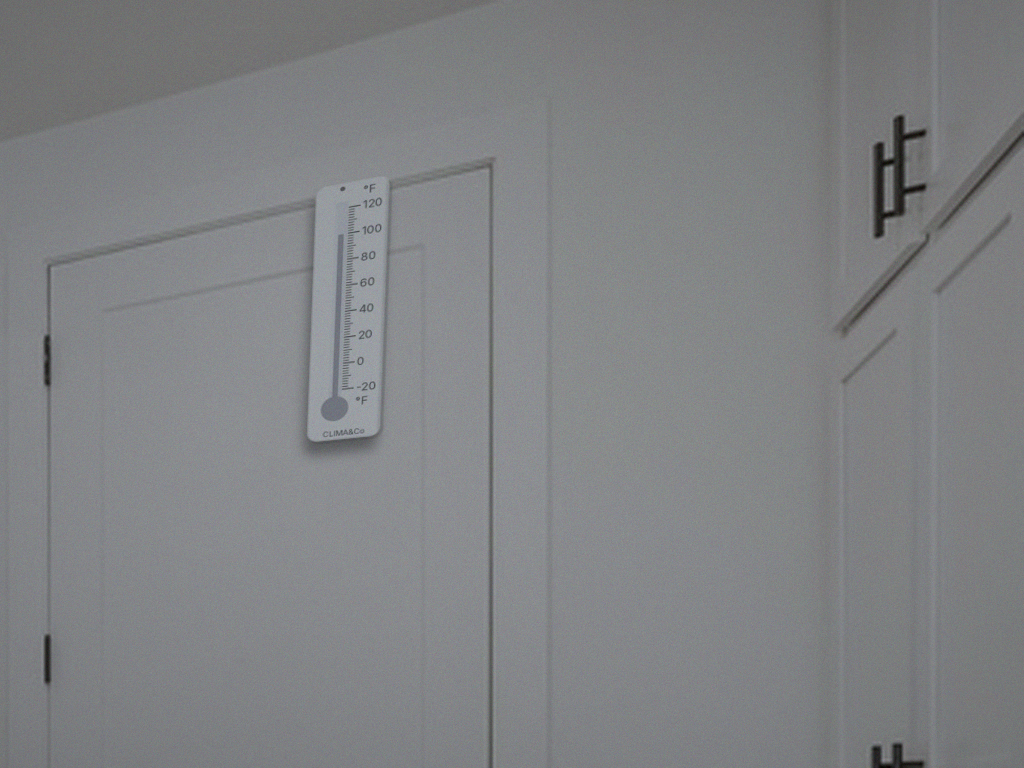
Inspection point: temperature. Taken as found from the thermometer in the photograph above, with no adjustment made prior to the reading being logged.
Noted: 100 °F
